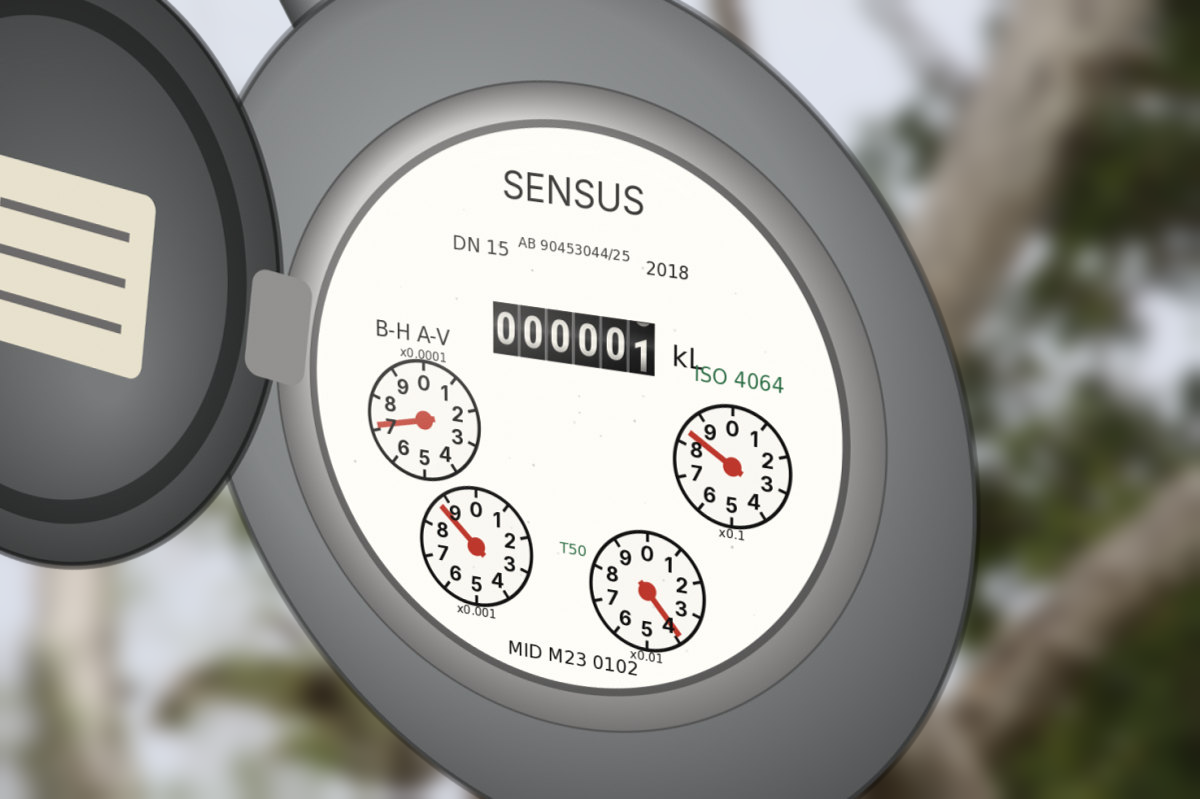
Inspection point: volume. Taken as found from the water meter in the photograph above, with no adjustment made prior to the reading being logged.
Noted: 0.8387 kL
